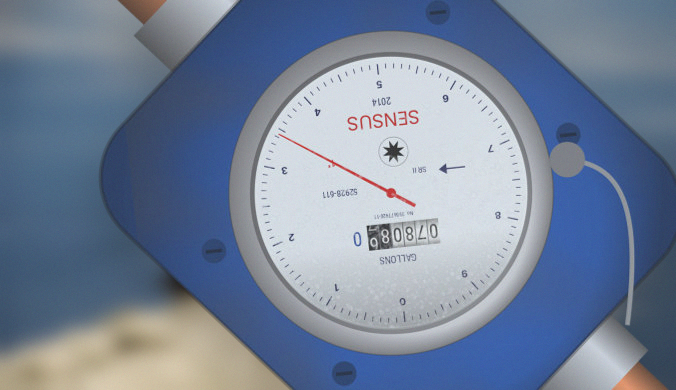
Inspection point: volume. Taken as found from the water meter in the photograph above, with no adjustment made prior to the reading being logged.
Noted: 780863.4 gal
